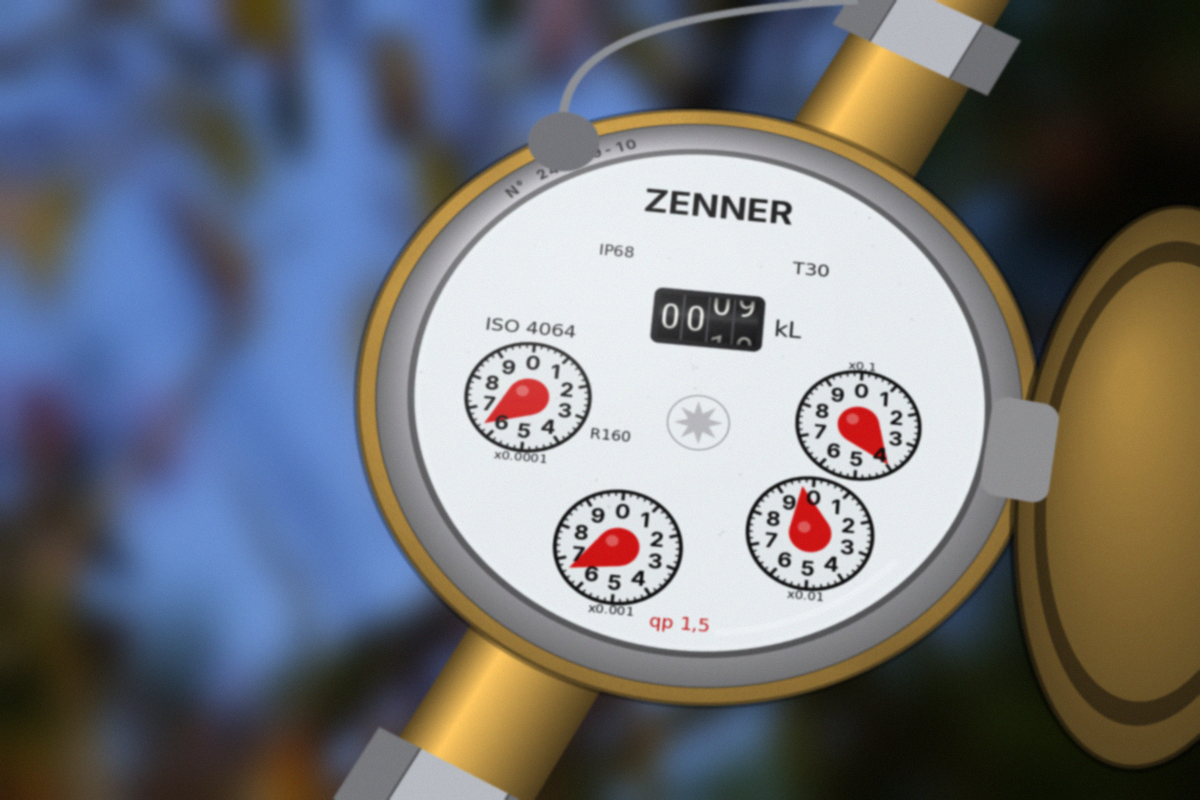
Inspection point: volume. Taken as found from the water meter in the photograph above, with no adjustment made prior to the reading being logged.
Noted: 9.3966 kL
